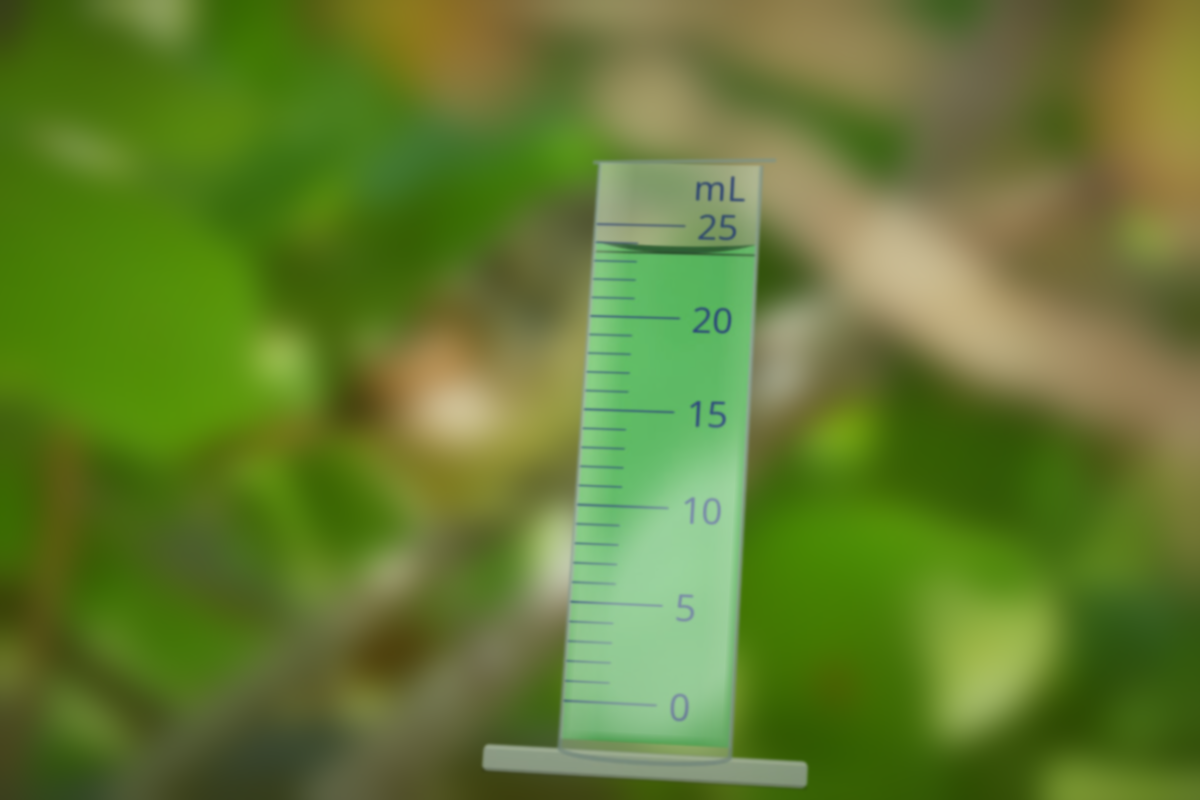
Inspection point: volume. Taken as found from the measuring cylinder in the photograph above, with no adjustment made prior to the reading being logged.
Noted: 23.5 mL
